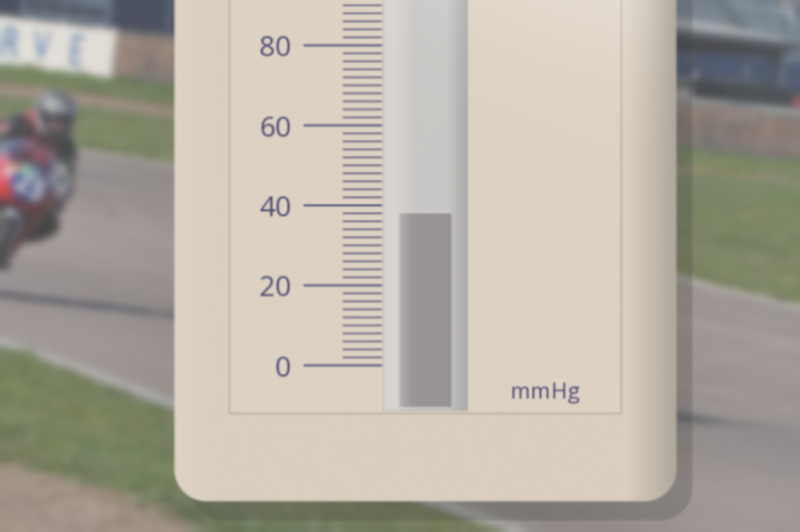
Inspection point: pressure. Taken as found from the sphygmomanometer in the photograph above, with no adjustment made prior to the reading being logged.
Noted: 38 mmHg
